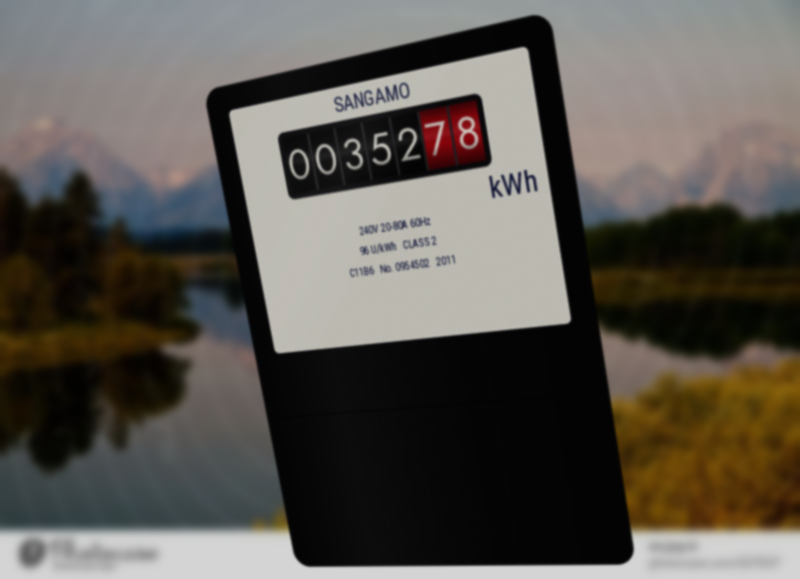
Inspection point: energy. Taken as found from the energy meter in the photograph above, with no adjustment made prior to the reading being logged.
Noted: 352.78 kWh
